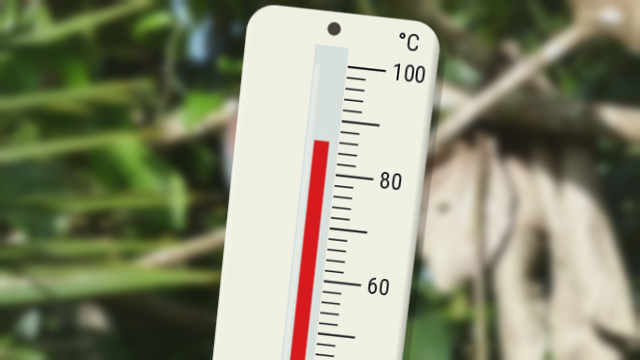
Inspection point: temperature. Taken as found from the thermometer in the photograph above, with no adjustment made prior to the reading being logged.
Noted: 86 °C
